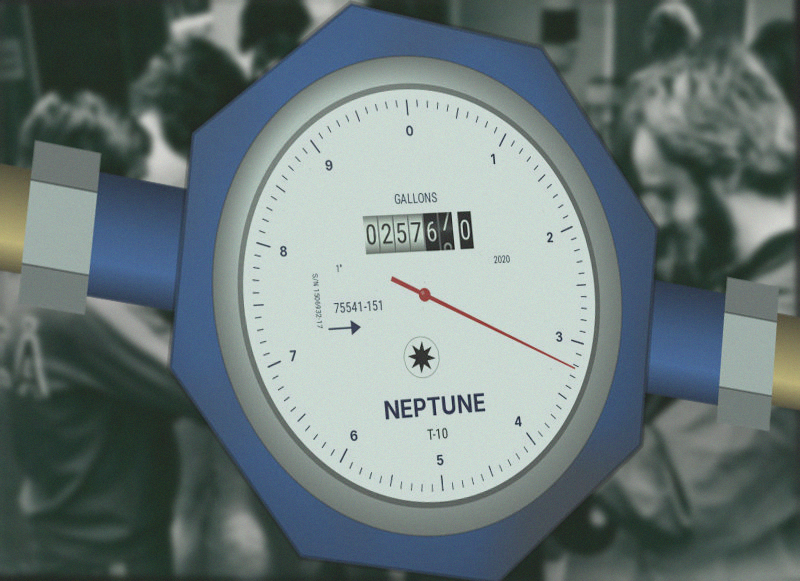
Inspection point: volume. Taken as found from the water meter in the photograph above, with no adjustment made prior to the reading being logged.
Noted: 257673.2 gal
